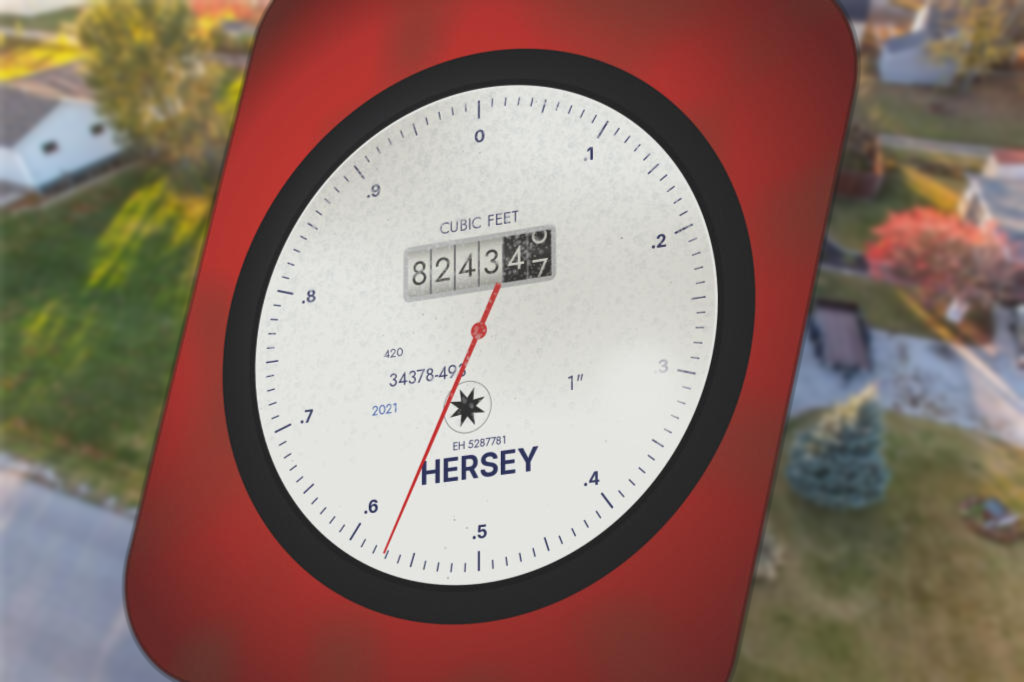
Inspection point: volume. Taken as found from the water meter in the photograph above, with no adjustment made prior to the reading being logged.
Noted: 824346.57 ft³
